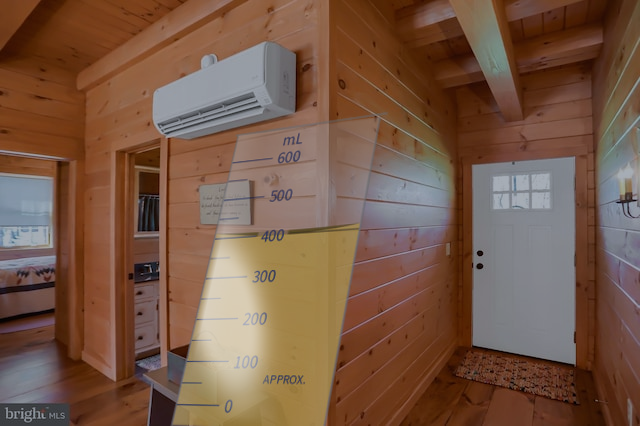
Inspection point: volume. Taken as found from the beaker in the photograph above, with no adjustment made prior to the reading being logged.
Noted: 400 mL
